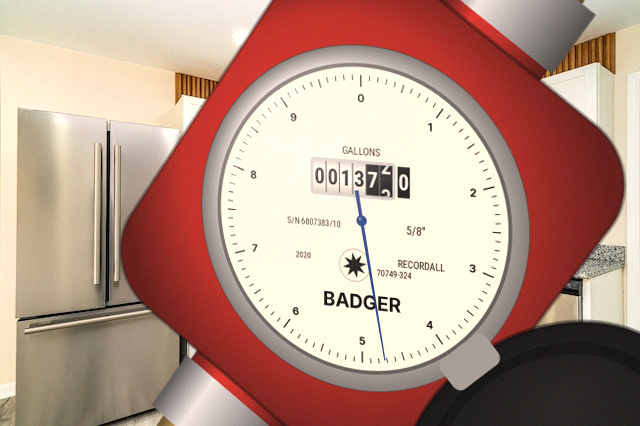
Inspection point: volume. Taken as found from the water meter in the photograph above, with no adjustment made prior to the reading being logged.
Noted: 13724.7 gal
